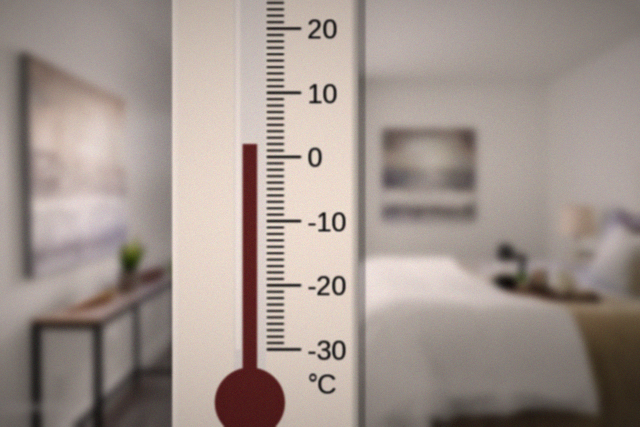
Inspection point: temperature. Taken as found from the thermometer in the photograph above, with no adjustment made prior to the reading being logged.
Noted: 2 °C
